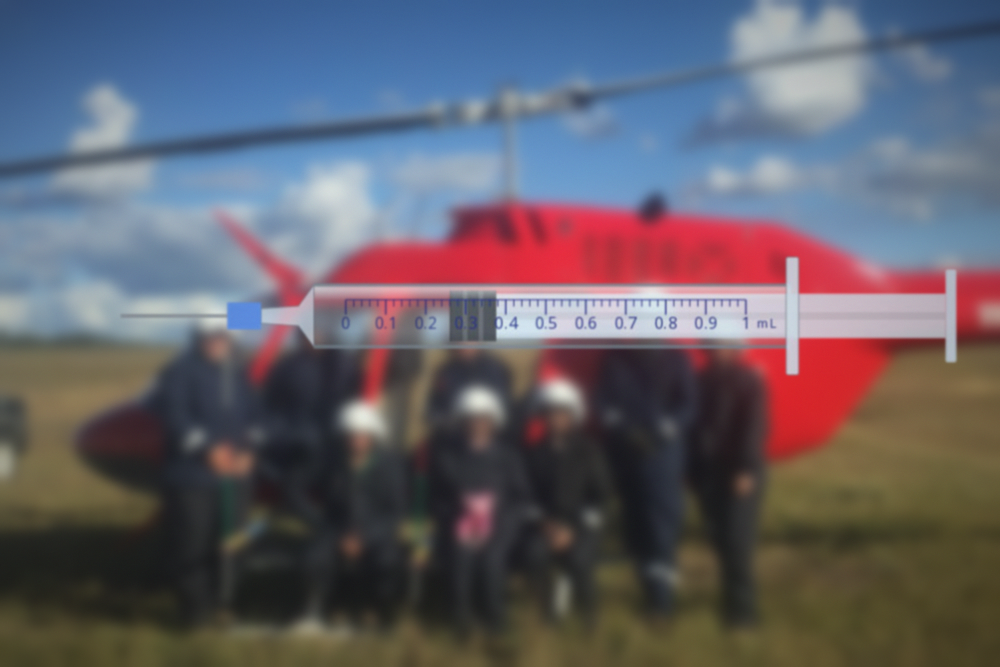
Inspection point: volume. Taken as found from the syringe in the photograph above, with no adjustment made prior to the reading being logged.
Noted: 0.26 mL
